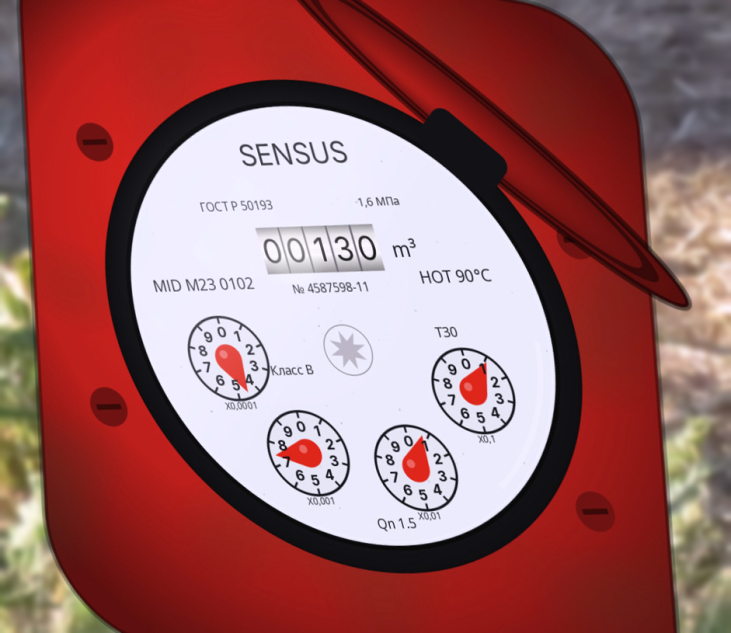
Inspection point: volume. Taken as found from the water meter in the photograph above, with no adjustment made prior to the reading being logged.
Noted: 130.1074 m³
